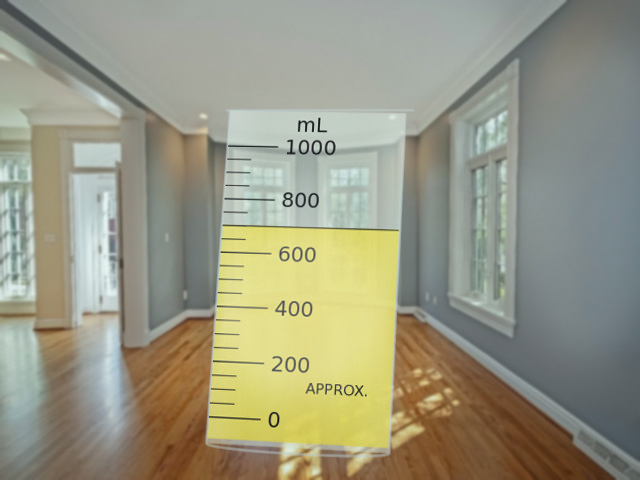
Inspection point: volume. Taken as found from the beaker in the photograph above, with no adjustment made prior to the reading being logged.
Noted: 700 mL
